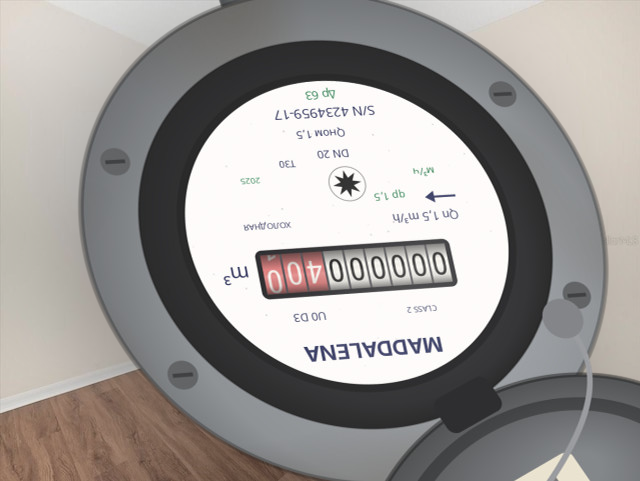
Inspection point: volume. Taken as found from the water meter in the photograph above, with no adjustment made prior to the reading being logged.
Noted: 0.400 m³
